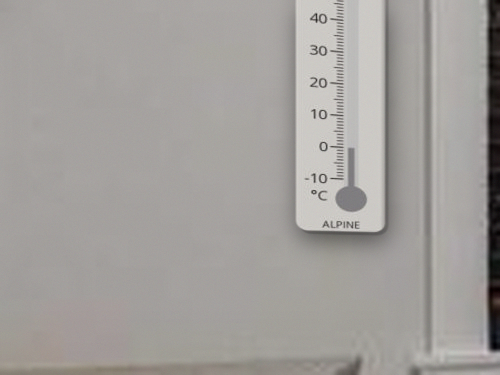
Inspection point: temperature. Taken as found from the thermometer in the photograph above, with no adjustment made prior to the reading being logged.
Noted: 0 °C
